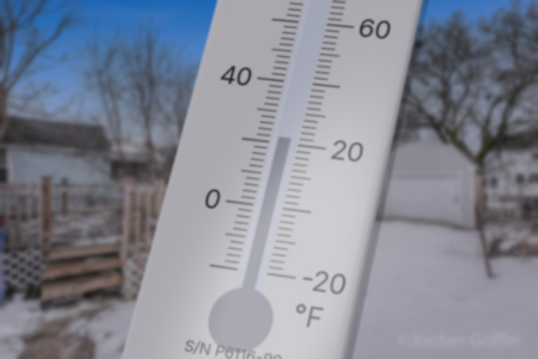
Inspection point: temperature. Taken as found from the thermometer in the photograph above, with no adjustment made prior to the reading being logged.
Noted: 22 °F
